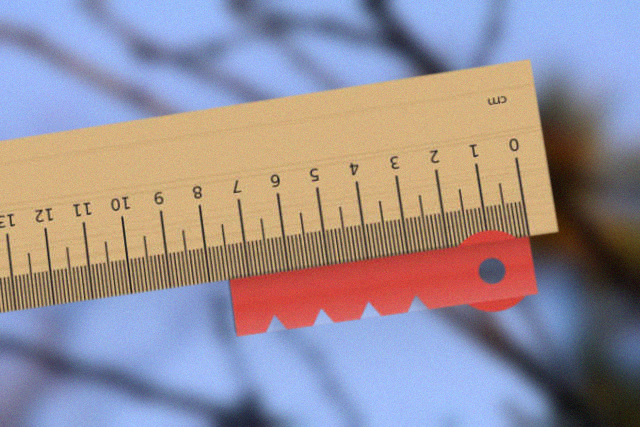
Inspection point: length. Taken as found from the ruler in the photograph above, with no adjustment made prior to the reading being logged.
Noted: 7.5 cm
